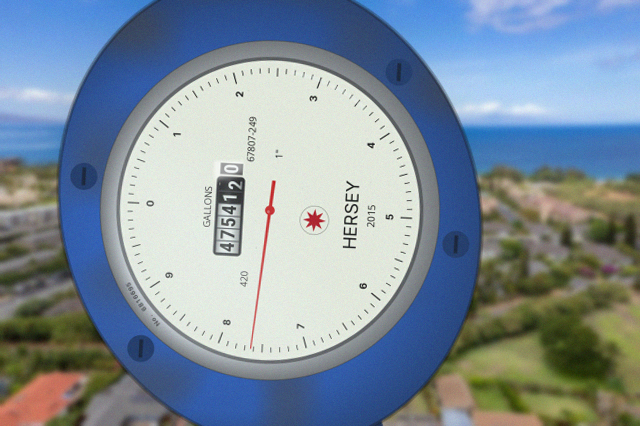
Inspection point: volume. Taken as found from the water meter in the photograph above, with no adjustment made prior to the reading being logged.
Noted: 4754117.6 gal
